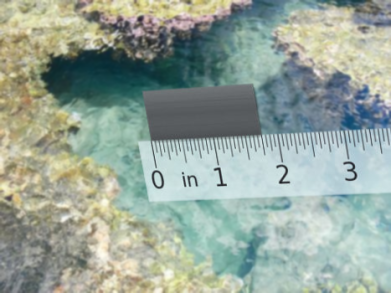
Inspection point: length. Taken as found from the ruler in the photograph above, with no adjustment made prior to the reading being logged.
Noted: 1.75 in
